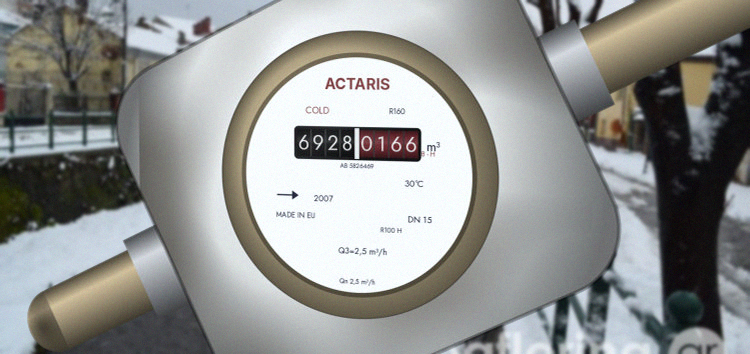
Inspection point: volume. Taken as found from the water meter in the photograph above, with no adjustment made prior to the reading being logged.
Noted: 6928.0166 m³
